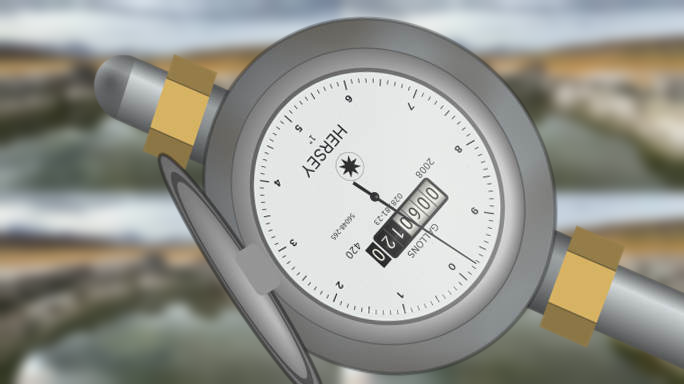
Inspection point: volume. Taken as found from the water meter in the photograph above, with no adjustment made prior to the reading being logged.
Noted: 60119.7 gal
